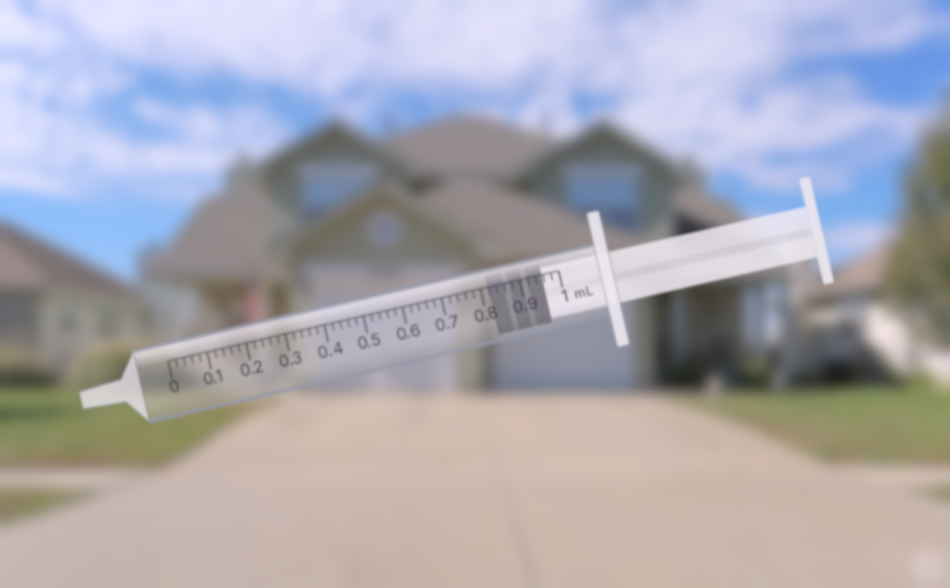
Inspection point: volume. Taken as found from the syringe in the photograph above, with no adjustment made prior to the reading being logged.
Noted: 0.82 mL
